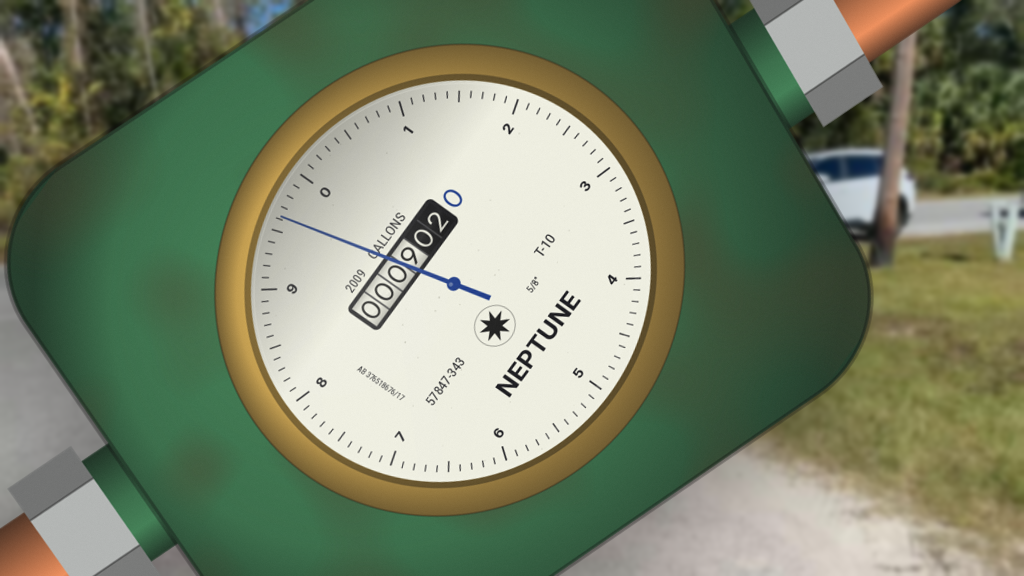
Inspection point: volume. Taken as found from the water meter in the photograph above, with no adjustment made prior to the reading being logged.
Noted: 9019.6 gal
